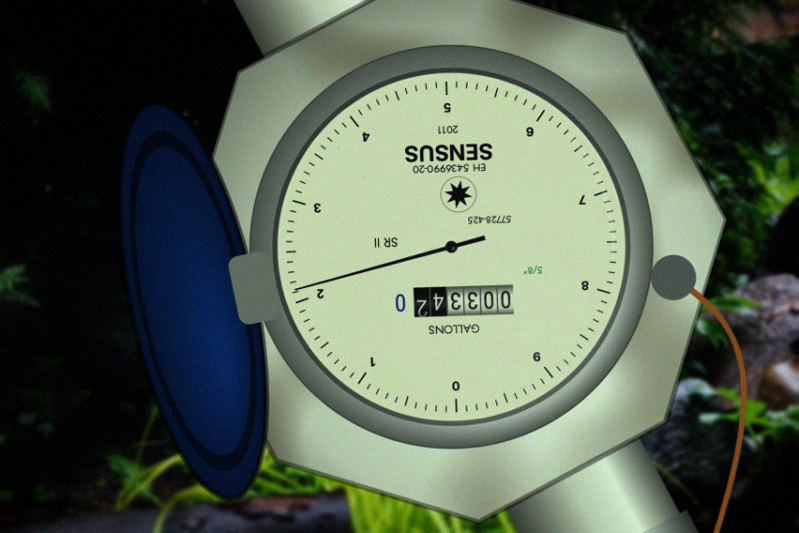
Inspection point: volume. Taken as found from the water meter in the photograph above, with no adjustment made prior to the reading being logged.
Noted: 33422.1 gal
